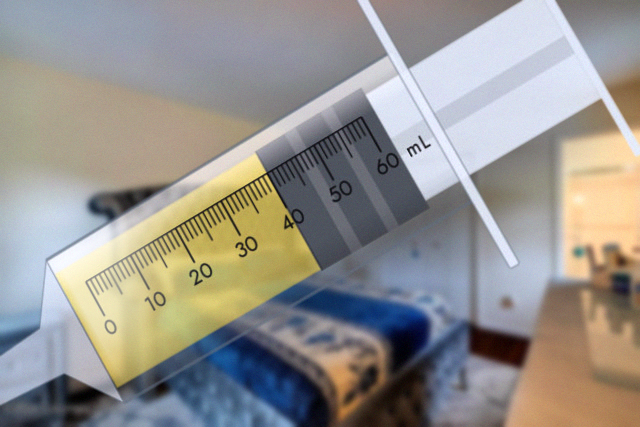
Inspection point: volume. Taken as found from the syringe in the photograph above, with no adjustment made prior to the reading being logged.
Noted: 40 mL
